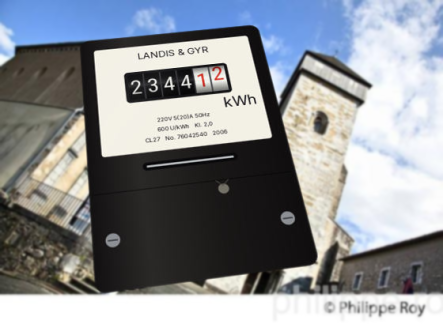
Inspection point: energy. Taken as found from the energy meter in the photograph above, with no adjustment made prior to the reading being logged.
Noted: 2344.12 kWh
